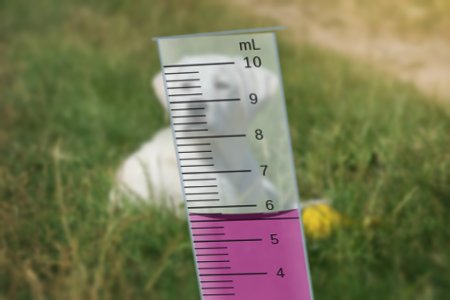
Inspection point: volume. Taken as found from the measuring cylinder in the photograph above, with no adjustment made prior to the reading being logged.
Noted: 5.6 mL
